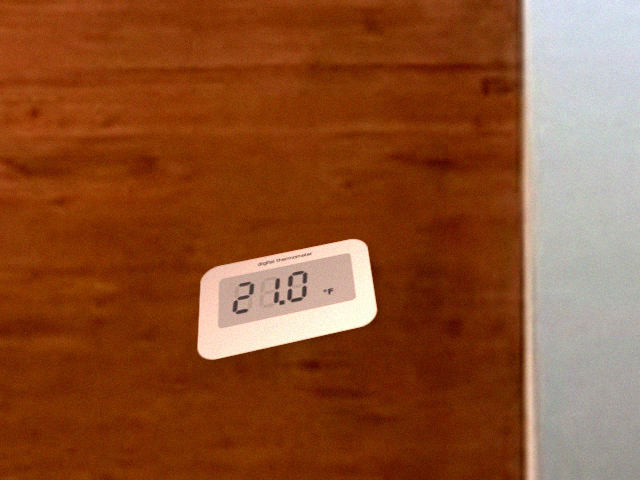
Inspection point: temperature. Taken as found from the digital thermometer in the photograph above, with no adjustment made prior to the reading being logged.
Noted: 21.0 °F
